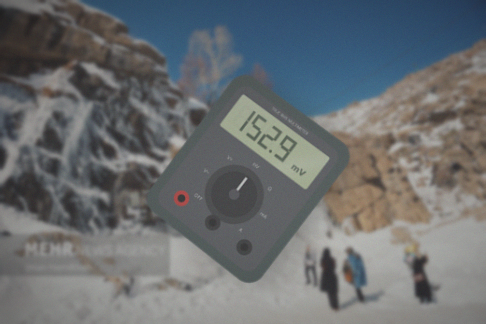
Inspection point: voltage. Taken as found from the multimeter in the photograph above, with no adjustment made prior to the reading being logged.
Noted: 152.9 mV
